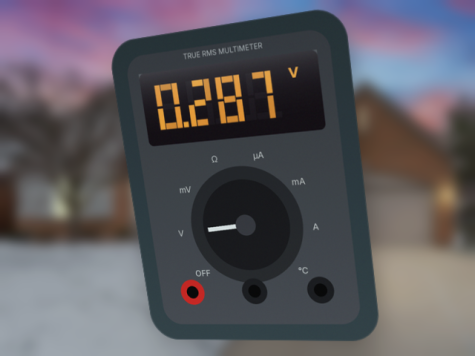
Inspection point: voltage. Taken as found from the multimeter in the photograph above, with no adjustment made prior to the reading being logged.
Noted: 0.287 V
